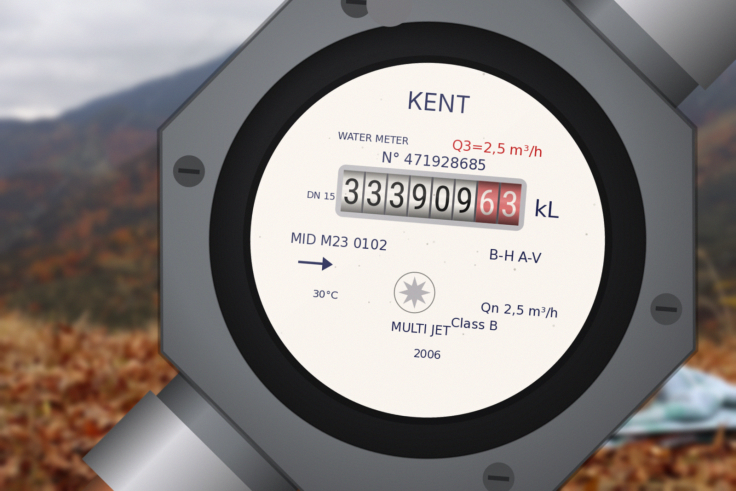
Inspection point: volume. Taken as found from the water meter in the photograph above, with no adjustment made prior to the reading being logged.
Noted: 333909.63 kL
